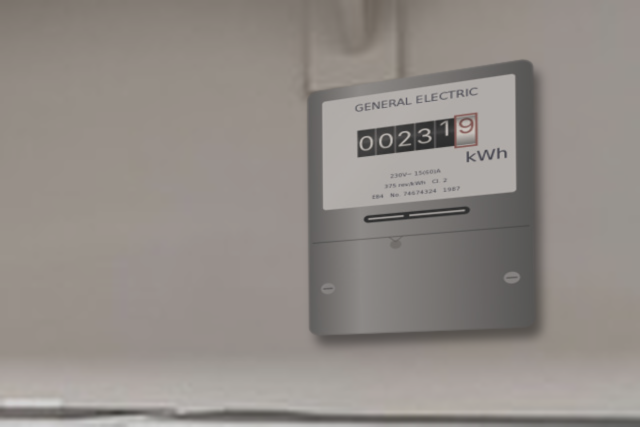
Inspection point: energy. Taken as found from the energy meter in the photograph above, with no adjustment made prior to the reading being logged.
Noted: 231.9 kWh
